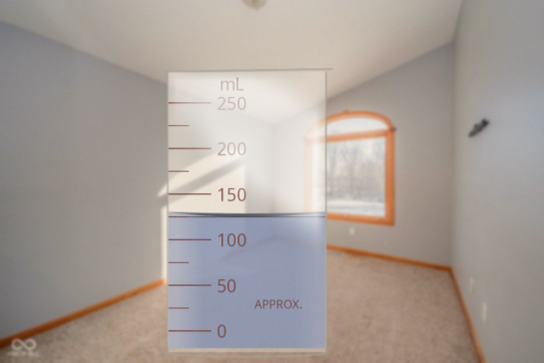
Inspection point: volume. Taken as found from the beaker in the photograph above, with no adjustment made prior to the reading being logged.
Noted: 125 mL
